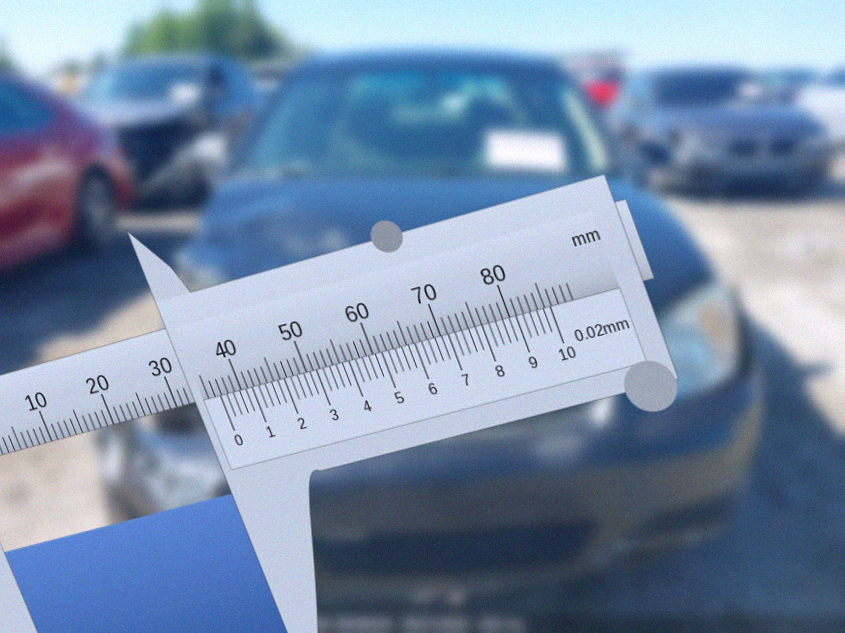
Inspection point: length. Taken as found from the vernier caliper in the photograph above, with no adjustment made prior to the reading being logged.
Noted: 36.8 mm
